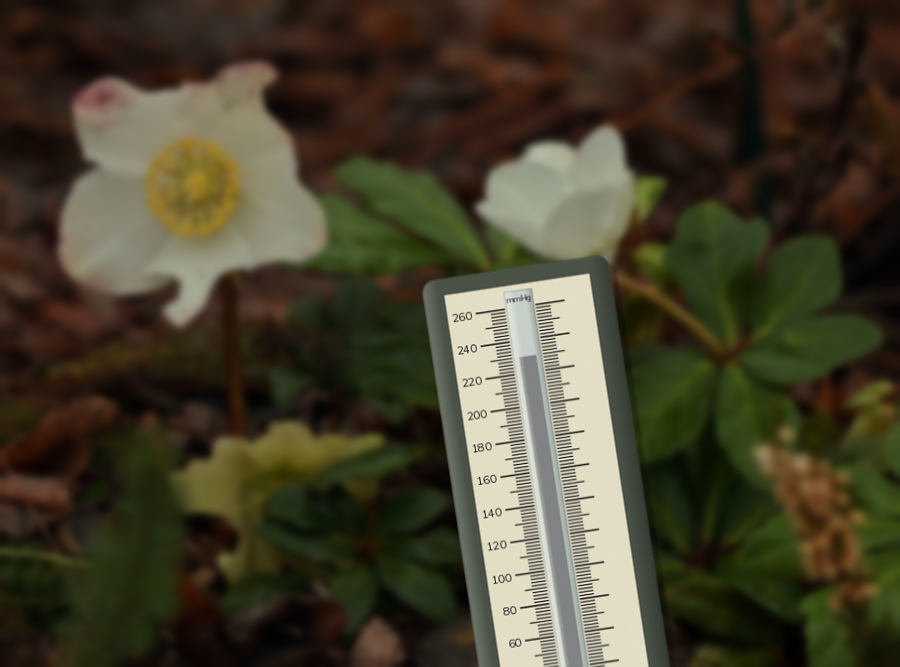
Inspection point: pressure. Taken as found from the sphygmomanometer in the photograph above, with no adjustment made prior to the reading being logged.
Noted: 230 mmHg
